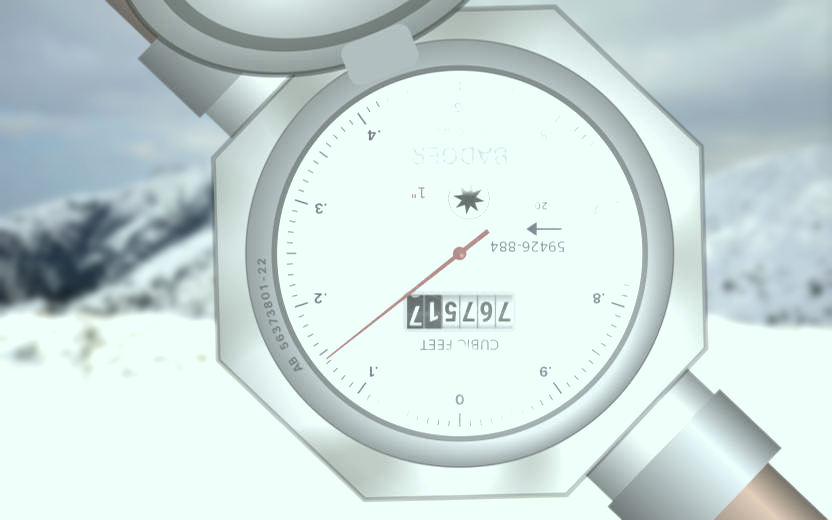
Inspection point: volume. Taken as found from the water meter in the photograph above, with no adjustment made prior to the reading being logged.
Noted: 767517.14 ft³
